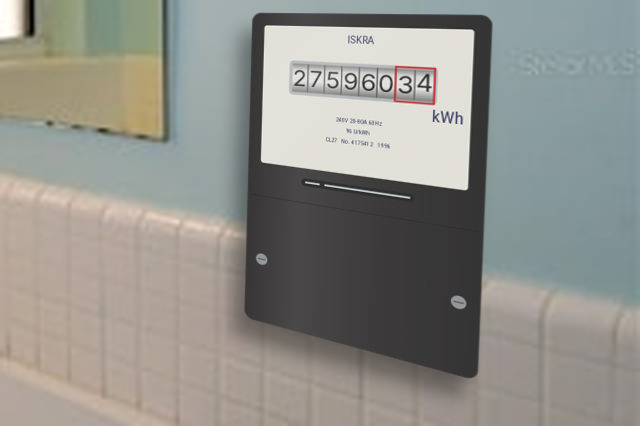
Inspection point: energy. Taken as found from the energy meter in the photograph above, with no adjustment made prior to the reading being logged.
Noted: 275960.34 kWh
